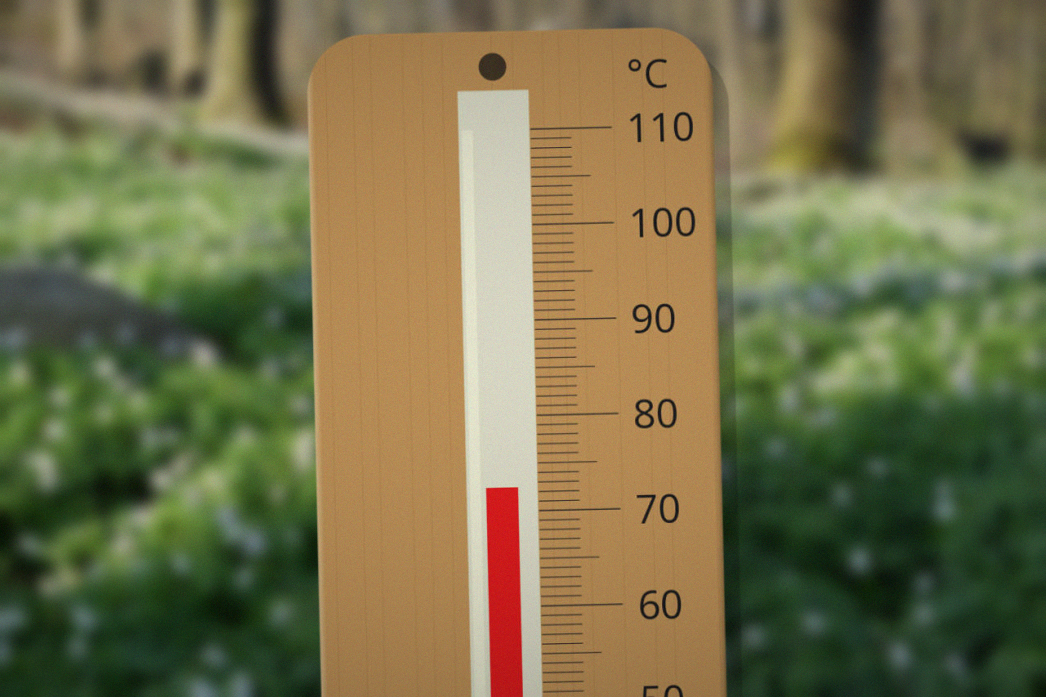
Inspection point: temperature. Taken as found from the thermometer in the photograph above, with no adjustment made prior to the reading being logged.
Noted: 72.5 °C
